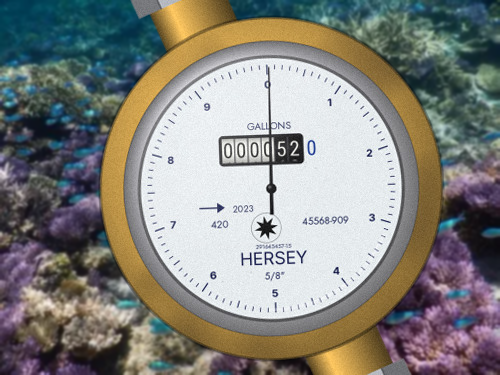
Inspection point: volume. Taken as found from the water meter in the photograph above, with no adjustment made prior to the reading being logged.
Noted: 520.0 gal
